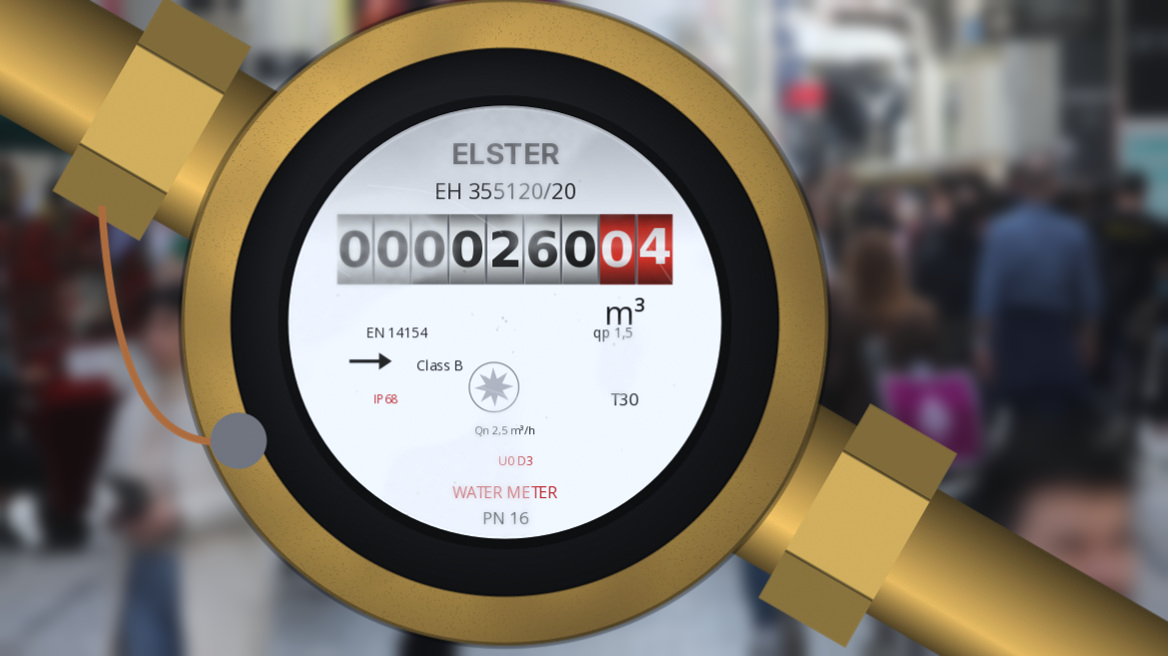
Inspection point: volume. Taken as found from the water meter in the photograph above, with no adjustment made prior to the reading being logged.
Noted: 260.04 m³
